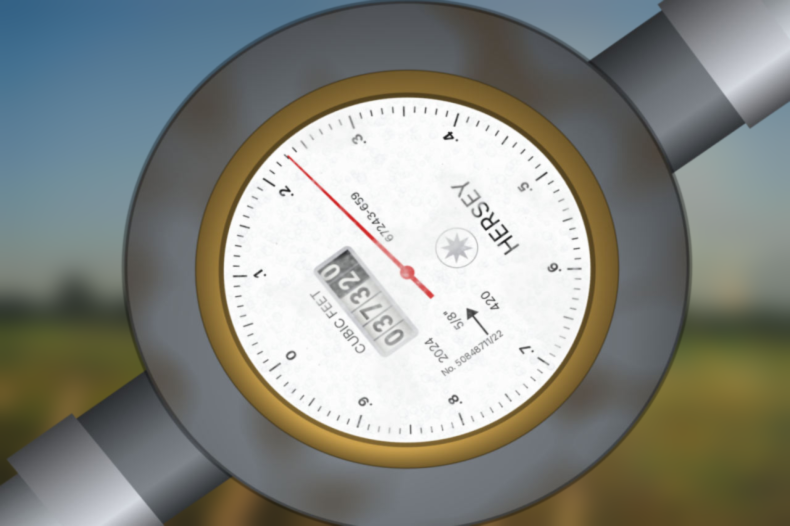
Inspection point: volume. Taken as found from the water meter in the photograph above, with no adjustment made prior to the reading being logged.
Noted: 37320.23 ft³
